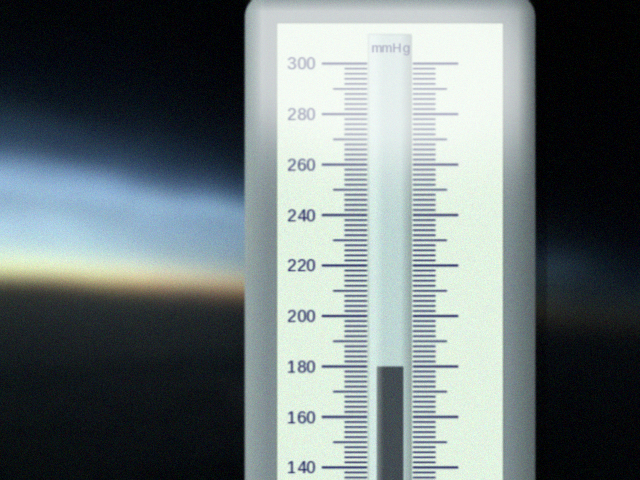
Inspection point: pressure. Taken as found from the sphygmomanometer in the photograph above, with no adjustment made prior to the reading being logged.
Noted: 180 mmHg
